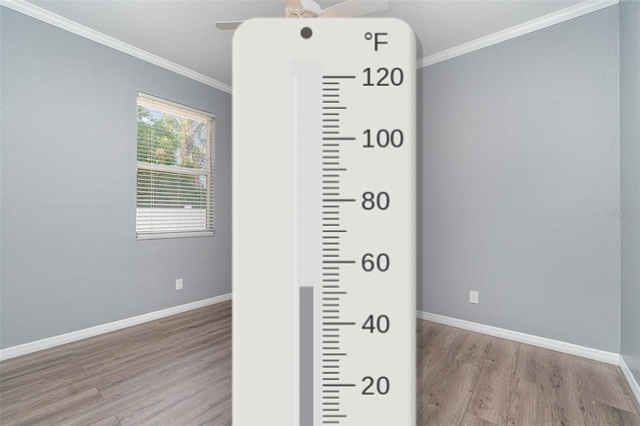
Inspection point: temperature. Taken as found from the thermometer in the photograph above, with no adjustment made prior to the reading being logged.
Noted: 52 °F
